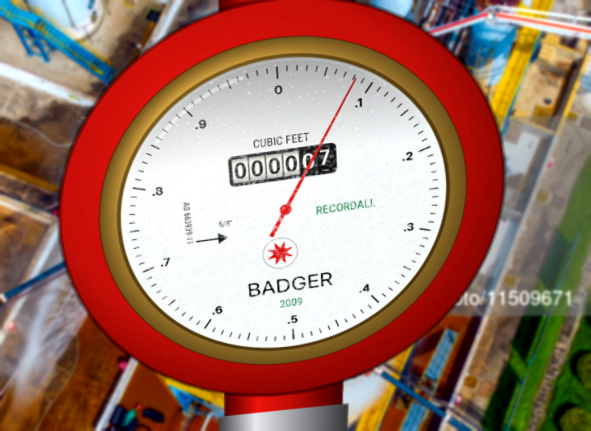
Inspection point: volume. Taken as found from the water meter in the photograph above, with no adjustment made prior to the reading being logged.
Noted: 7.08 ft³
